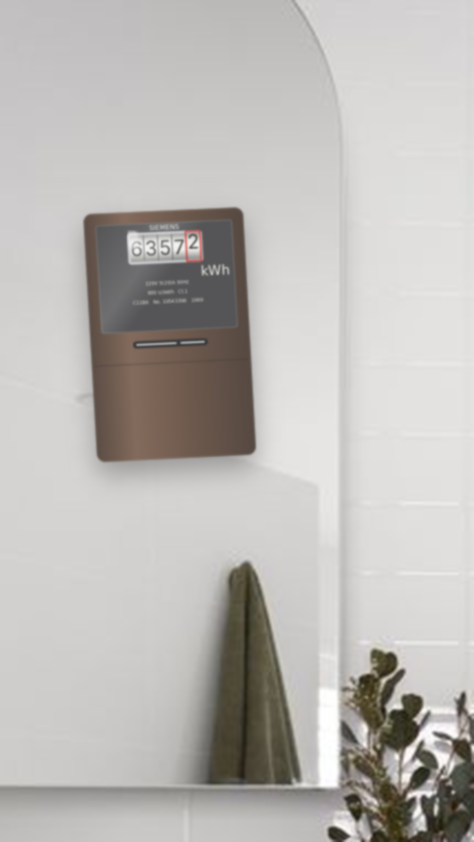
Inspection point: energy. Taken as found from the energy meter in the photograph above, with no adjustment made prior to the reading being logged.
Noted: 6357.2 kWh
